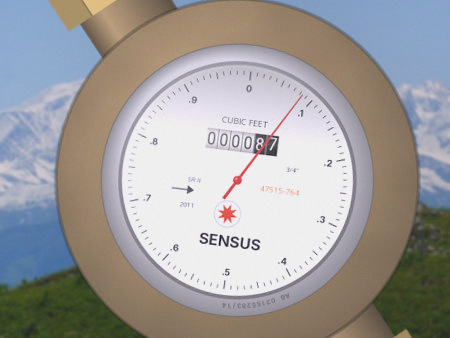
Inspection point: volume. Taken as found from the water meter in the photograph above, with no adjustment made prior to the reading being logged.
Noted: 87.08 ft³
